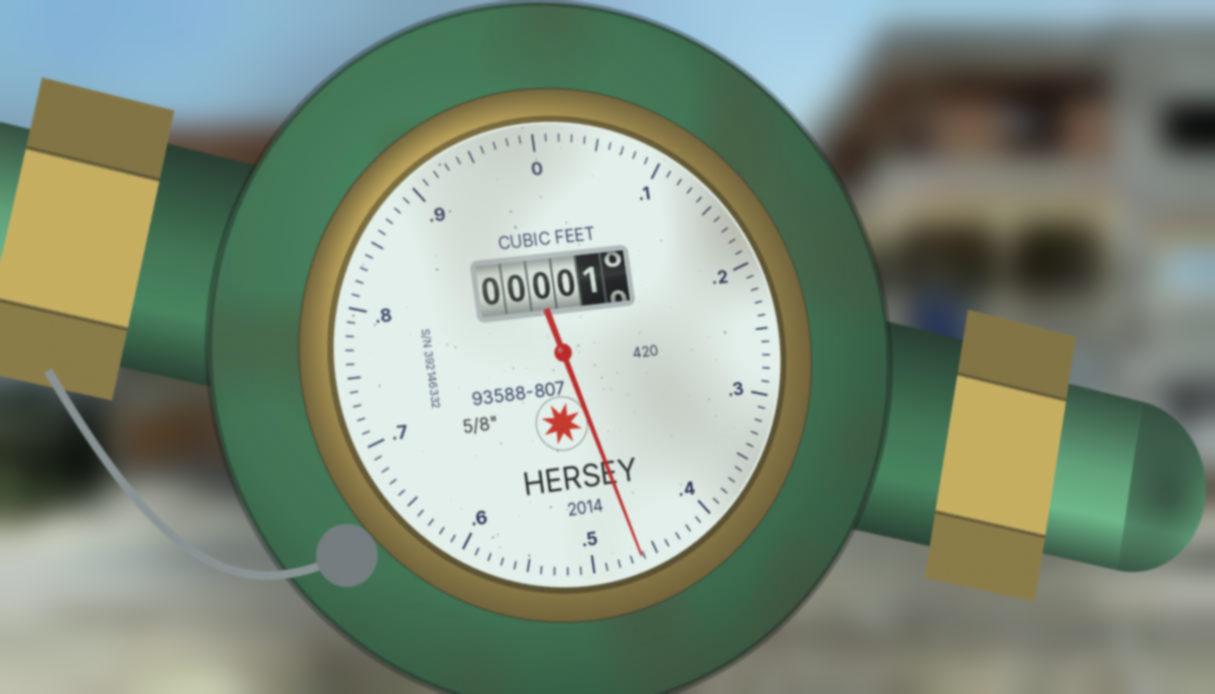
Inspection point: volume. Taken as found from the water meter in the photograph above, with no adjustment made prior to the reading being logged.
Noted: 18.46 ft³
